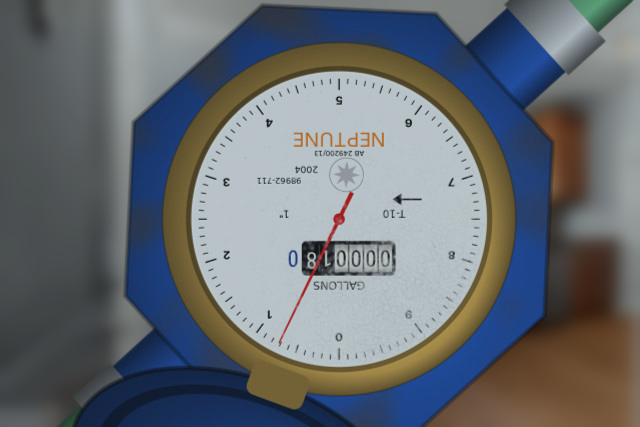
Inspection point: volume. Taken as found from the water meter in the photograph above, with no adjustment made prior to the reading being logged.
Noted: 180.7 gal
